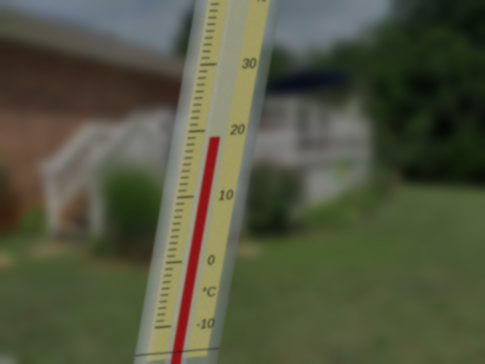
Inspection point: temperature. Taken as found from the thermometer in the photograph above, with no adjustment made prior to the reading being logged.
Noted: 19 °C
